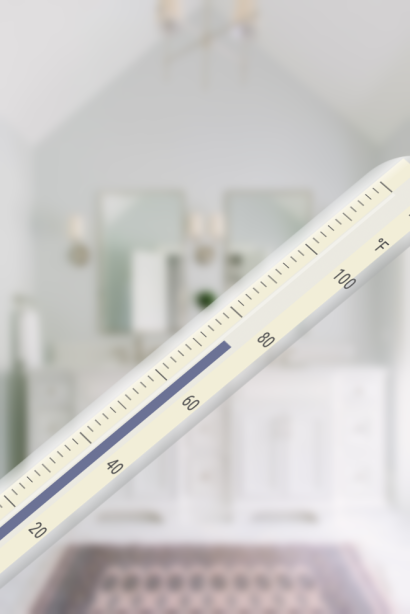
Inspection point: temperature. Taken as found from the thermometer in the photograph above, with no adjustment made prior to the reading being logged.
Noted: 74 °F
